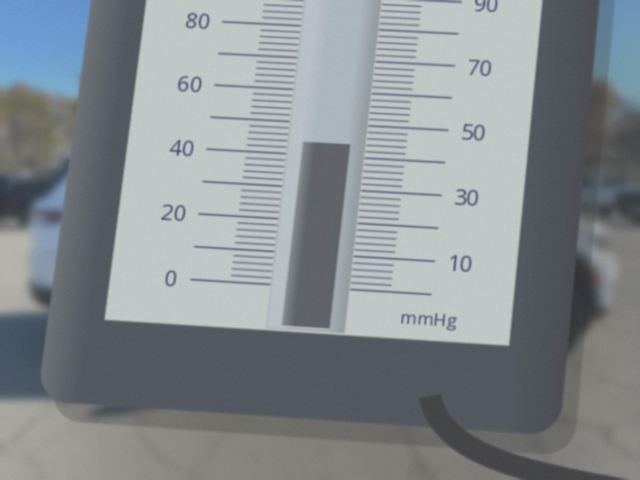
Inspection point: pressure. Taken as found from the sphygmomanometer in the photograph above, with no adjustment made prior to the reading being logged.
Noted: 44 mmHg
